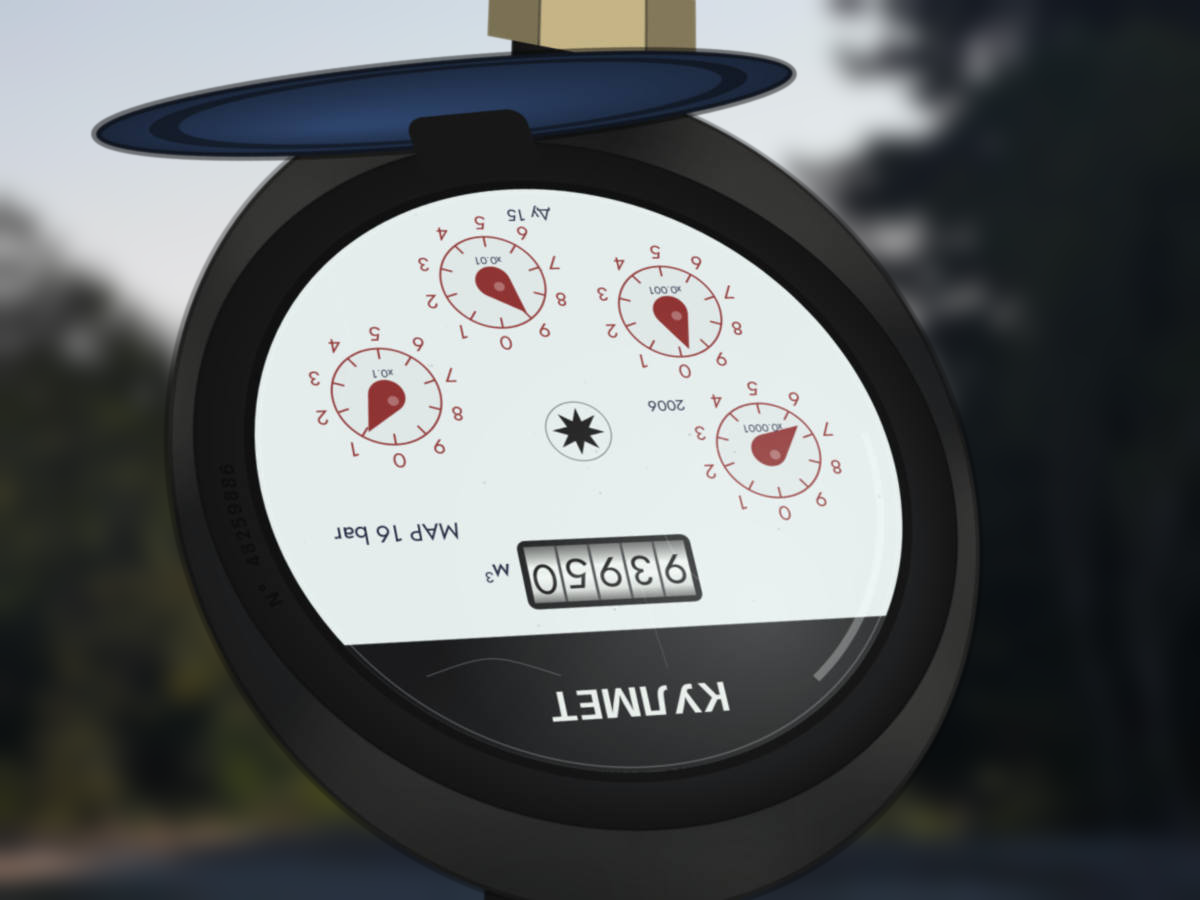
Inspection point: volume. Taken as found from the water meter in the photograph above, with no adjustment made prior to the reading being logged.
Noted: 93950.0896 m³
